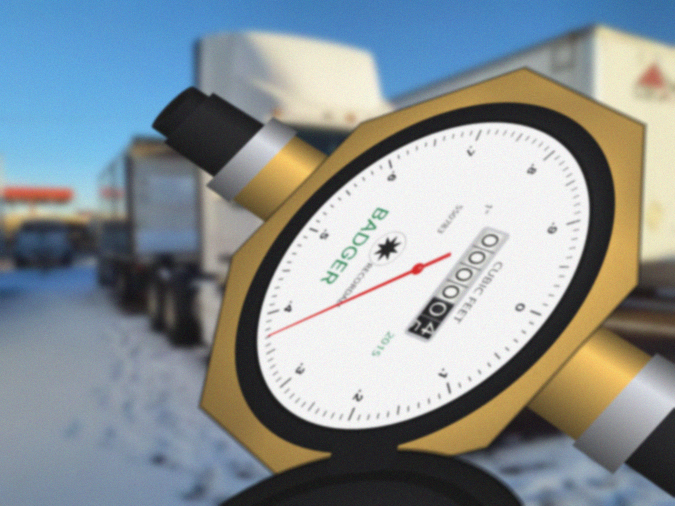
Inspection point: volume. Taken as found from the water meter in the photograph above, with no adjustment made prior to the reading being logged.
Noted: 4.37 ft³
